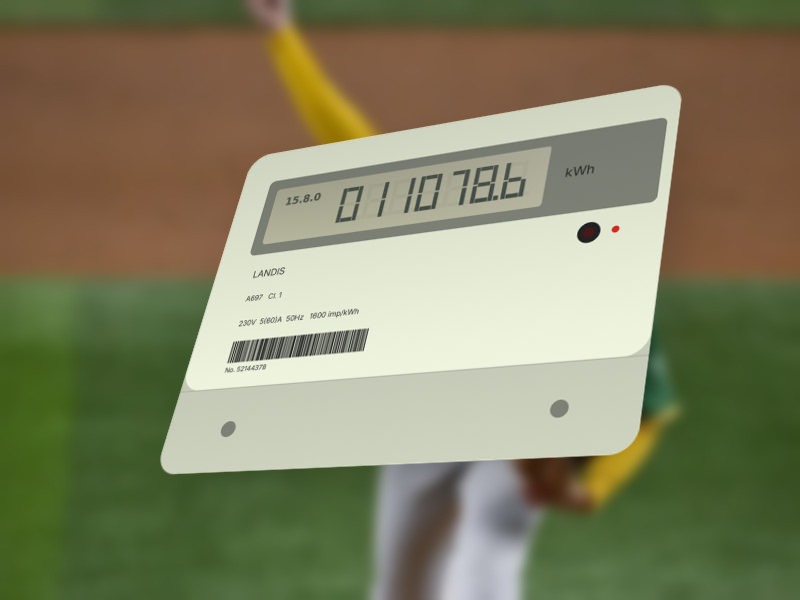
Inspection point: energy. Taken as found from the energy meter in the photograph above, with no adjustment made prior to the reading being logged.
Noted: 11078.6 kWh
